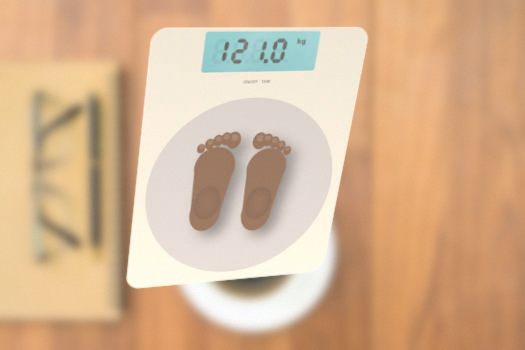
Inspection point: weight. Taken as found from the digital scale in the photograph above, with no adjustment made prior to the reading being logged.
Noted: 121.0 kg
